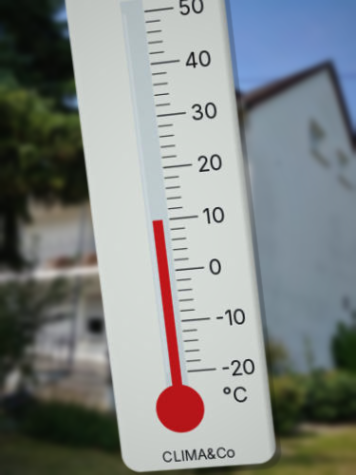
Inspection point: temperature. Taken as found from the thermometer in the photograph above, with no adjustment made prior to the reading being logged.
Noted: 10 °C
